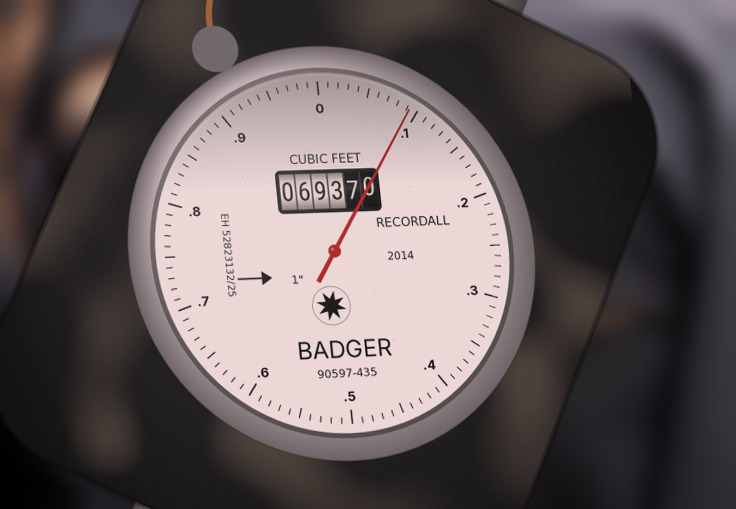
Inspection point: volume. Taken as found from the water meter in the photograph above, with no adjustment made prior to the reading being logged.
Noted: 69370.09 ft³
